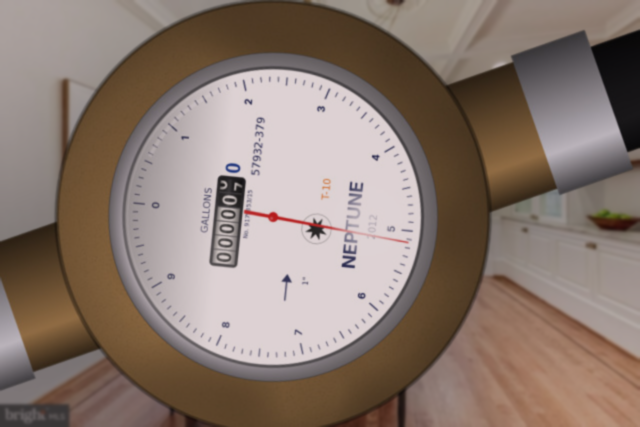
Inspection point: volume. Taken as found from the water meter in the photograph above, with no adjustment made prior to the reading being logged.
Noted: 65.1 gal
